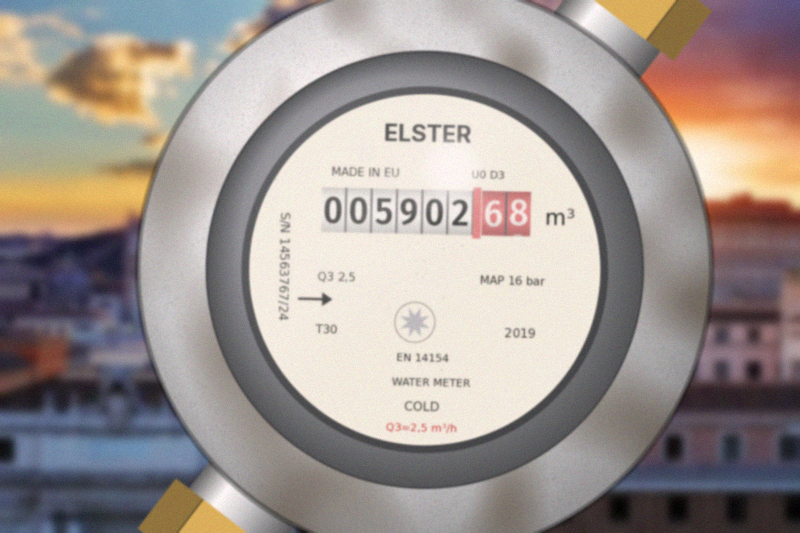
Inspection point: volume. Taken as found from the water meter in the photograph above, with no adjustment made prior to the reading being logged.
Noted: 5902.68 m³
